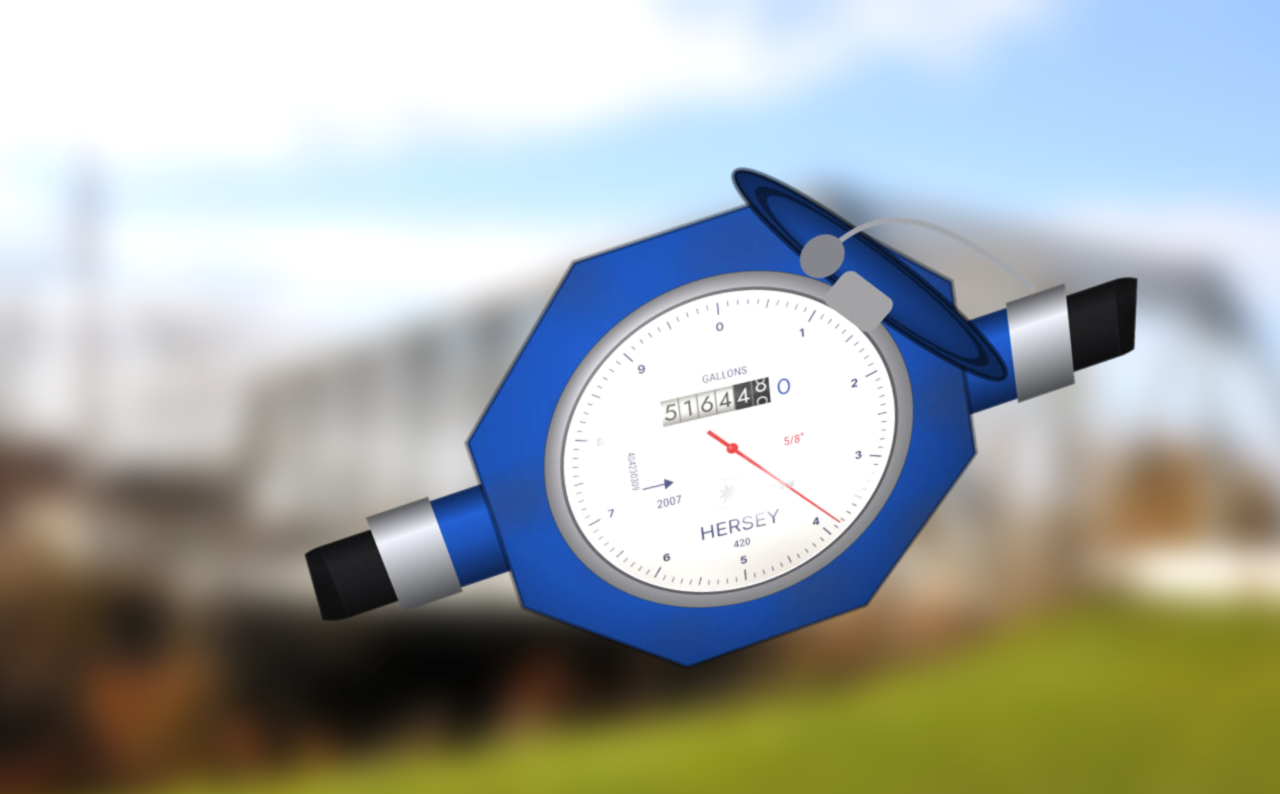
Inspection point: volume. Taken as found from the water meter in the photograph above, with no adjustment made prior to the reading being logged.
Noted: 5164483.8 gal
